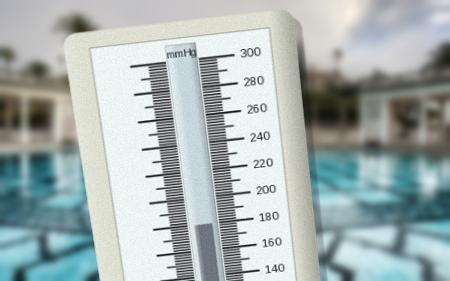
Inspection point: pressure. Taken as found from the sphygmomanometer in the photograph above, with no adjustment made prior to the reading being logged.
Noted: 180 mmHg
